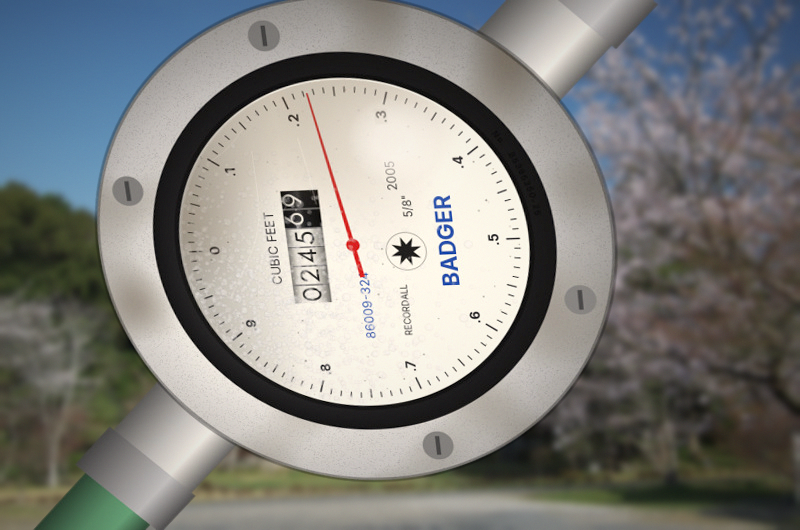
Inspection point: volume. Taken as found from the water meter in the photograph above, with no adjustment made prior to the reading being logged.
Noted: 24569.22 ft³
